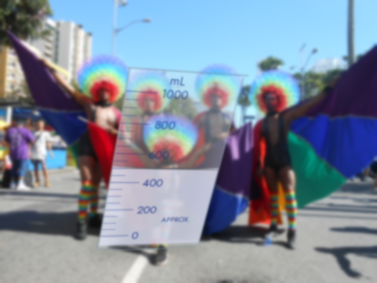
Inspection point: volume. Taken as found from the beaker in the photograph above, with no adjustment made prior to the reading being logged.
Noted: 500 mL
